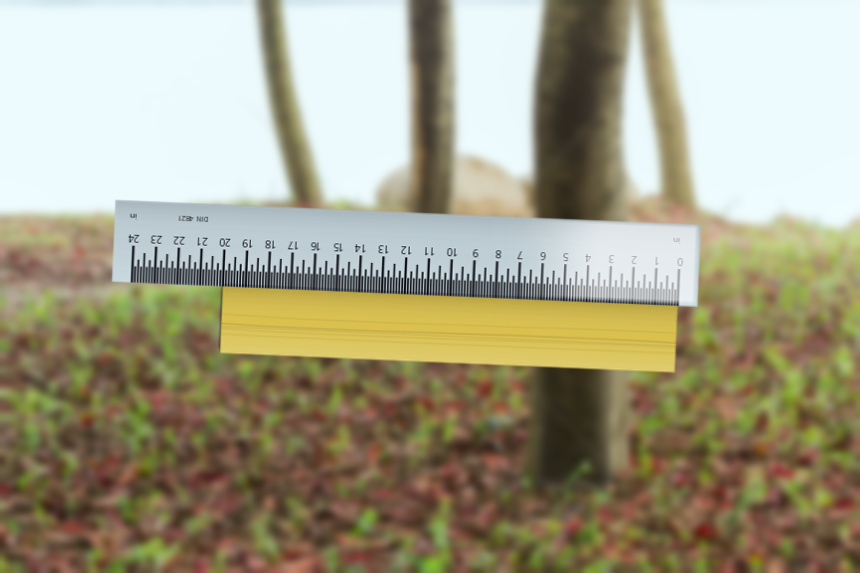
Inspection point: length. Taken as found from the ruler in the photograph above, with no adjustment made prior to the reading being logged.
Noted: 20 in
